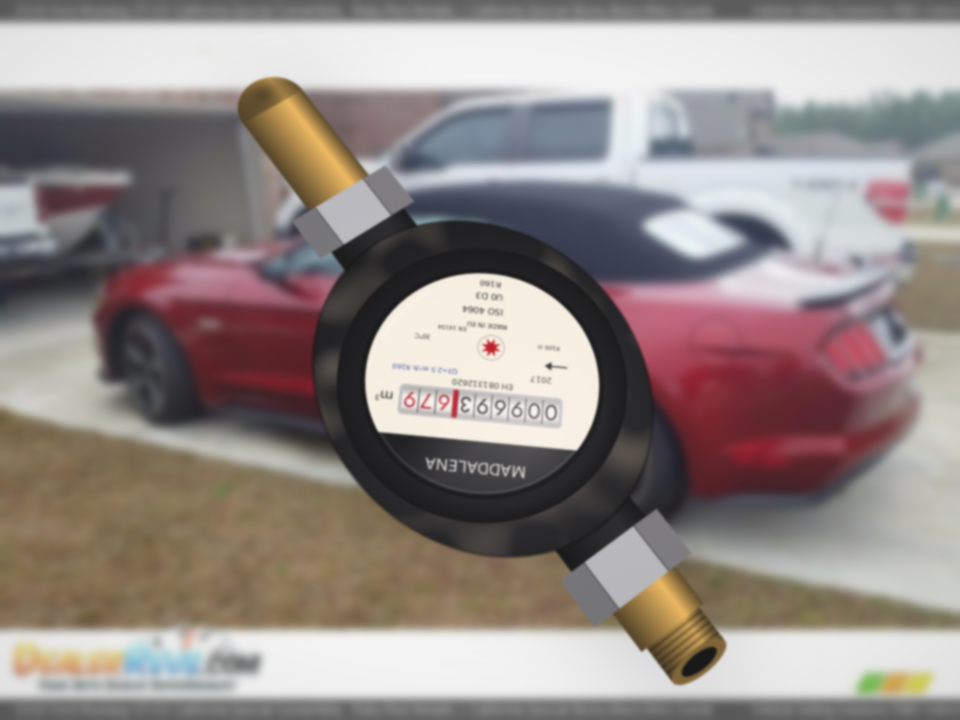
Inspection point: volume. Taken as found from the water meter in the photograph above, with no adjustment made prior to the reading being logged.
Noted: 9693.679 m³
